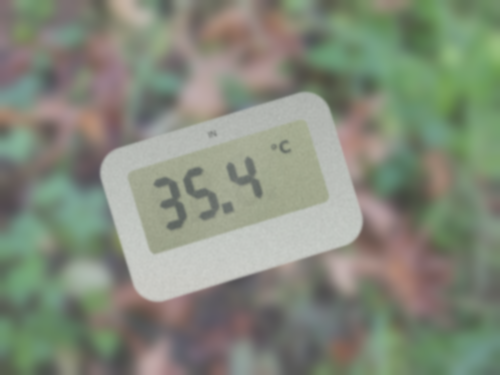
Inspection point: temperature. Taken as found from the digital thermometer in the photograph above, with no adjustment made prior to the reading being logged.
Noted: 35.4 °C
